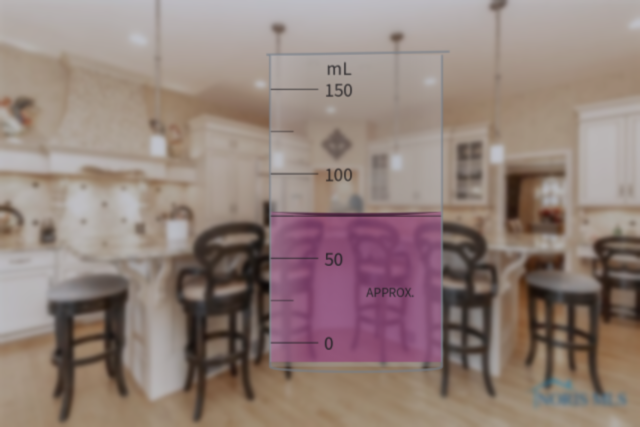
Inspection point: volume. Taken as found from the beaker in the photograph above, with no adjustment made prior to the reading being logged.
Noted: 75 mL
